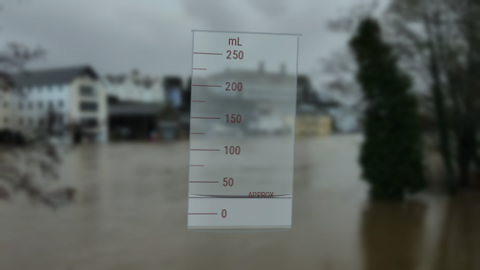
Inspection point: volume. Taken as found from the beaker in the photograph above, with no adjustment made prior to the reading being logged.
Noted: 25 mL
